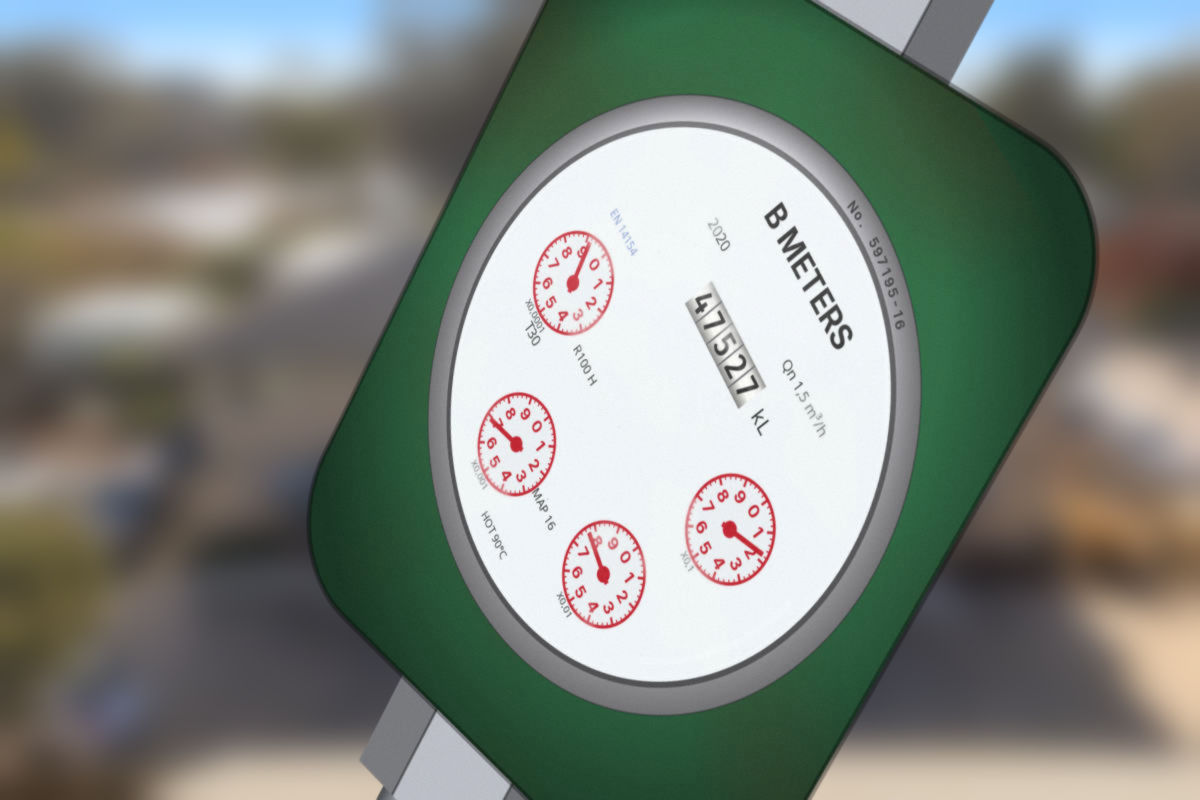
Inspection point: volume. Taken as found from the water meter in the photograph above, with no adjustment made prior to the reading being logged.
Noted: 47527.1769 kL
